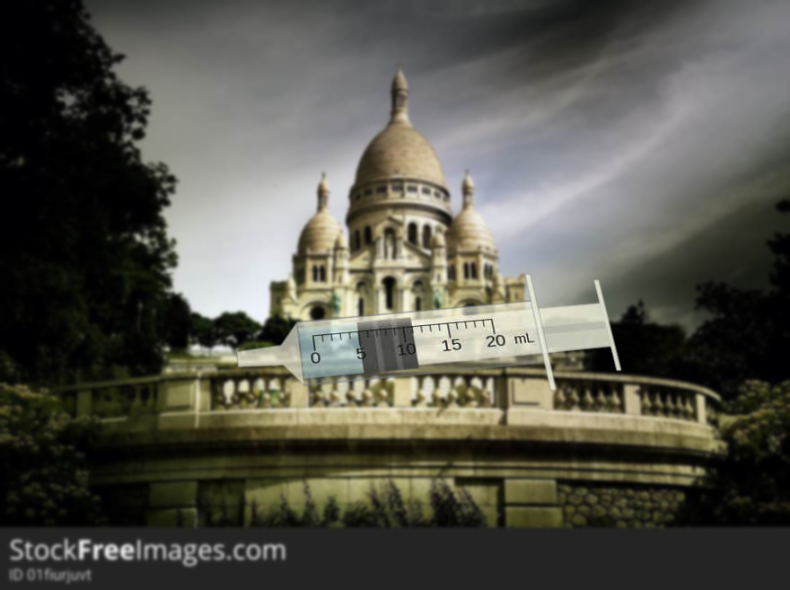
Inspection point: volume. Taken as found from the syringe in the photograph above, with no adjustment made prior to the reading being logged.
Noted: 5 mL
